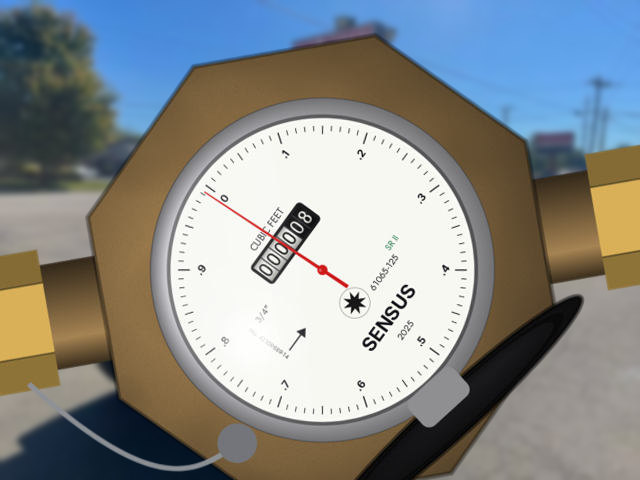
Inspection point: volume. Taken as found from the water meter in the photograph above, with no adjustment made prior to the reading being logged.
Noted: 7.99 ft³
